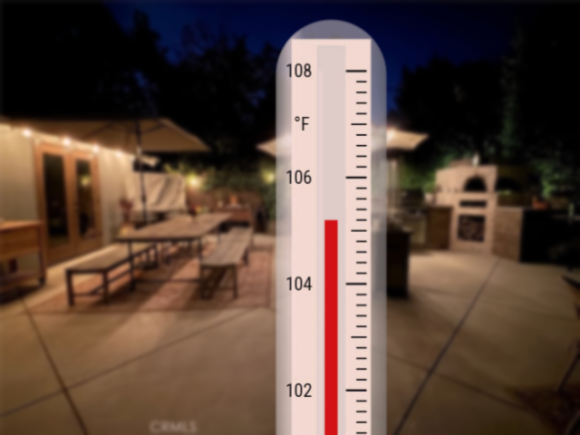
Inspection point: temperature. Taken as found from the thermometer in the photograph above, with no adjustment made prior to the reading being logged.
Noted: 105.2 °F
